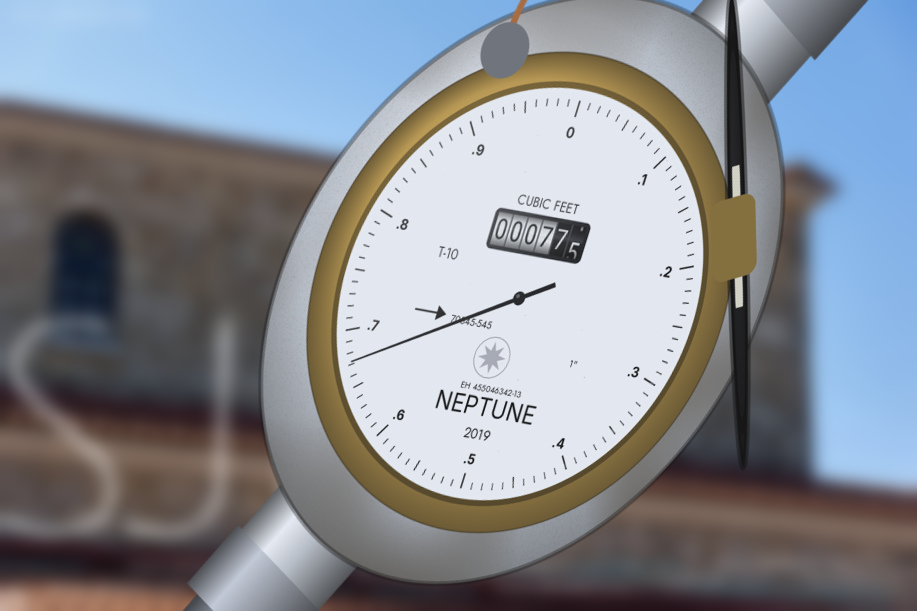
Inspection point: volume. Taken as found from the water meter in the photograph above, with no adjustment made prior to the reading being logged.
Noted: 774.67 ft³
